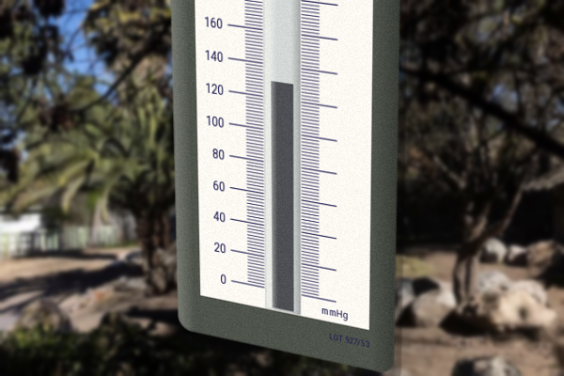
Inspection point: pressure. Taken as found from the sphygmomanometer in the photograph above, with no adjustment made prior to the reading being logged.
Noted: 130 mmHg
